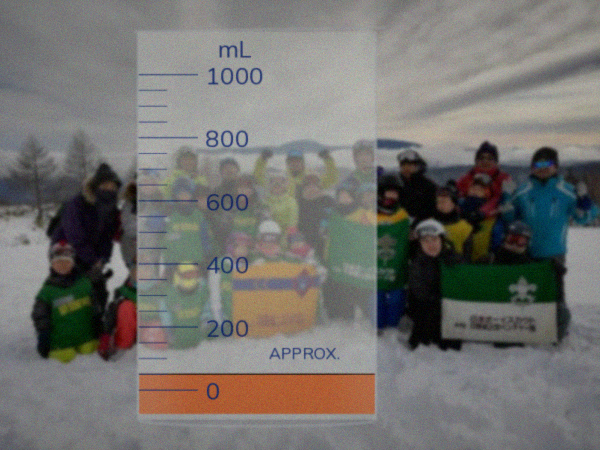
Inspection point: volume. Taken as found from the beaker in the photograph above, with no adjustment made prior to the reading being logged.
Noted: 50 mL
